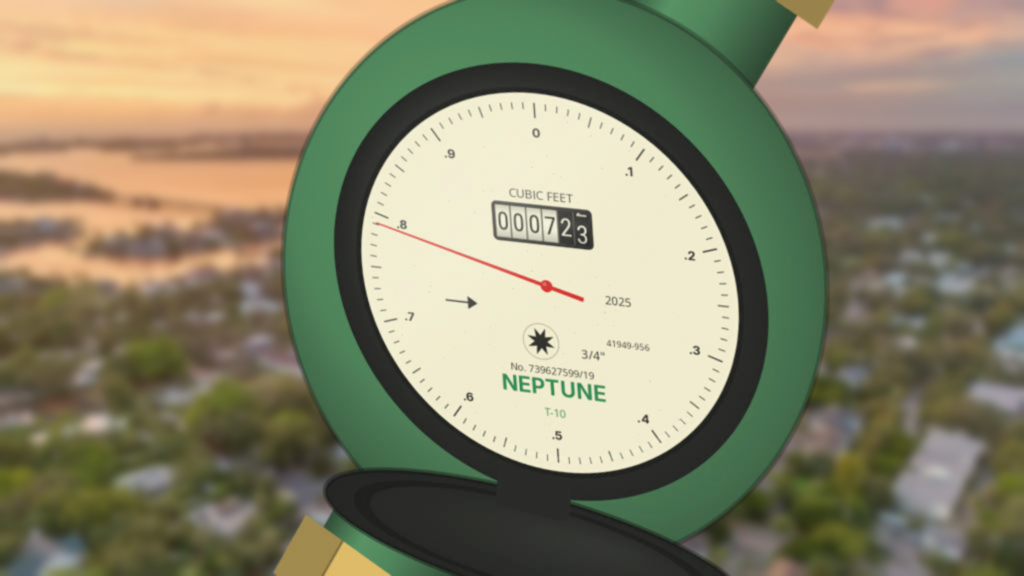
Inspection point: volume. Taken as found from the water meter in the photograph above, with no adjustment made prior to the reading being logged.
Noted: 722.79 ft³
